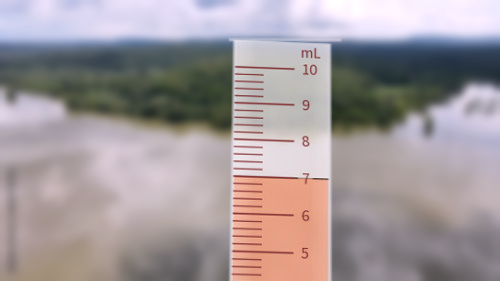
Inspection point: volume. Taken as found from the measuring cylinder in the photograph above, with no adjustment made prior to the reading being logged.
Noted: 7 mL
